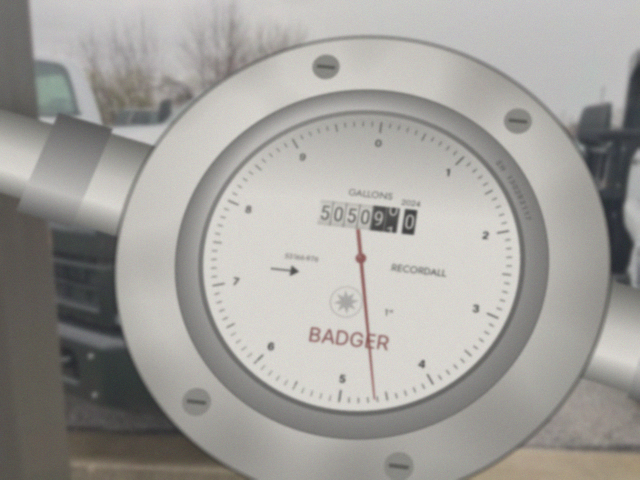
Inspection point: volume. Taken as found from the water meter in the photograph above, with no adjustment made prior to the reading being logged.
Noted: 5050904.6 gal
